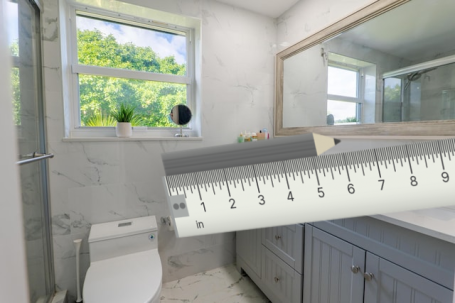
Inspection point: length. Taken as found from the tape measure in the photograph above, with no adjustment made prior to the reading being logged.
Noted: 6 in
